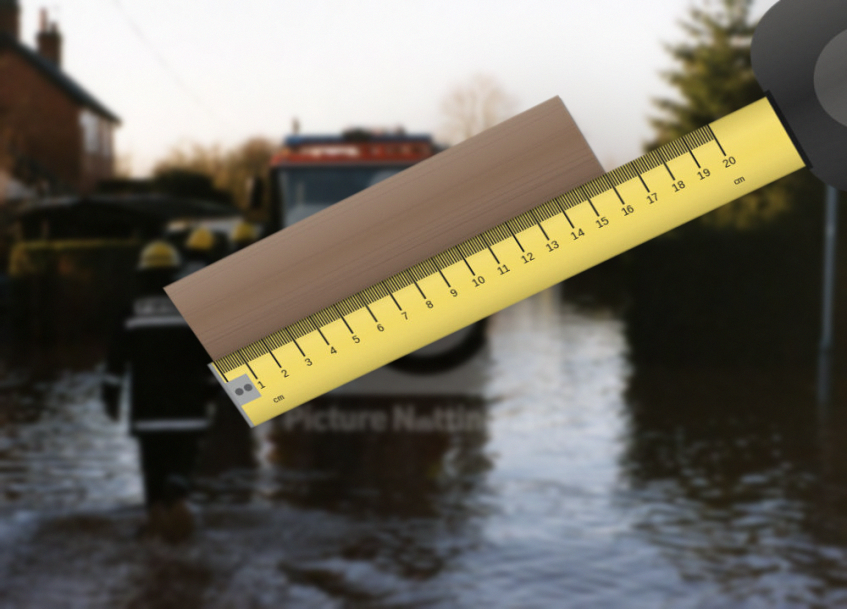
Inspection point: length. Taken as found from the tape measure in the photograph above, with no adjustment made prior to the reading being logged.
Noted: 16 cm
